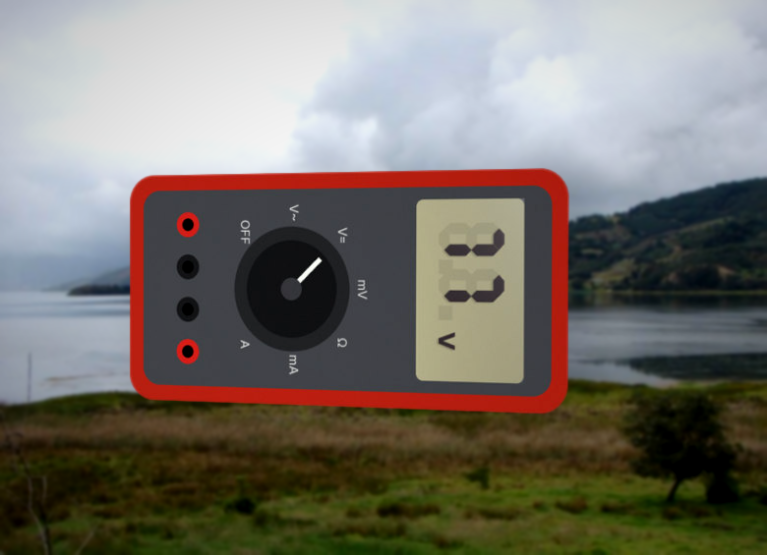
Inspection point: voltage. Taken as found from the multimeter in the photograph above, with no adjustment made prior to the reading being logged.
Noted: 77 V
